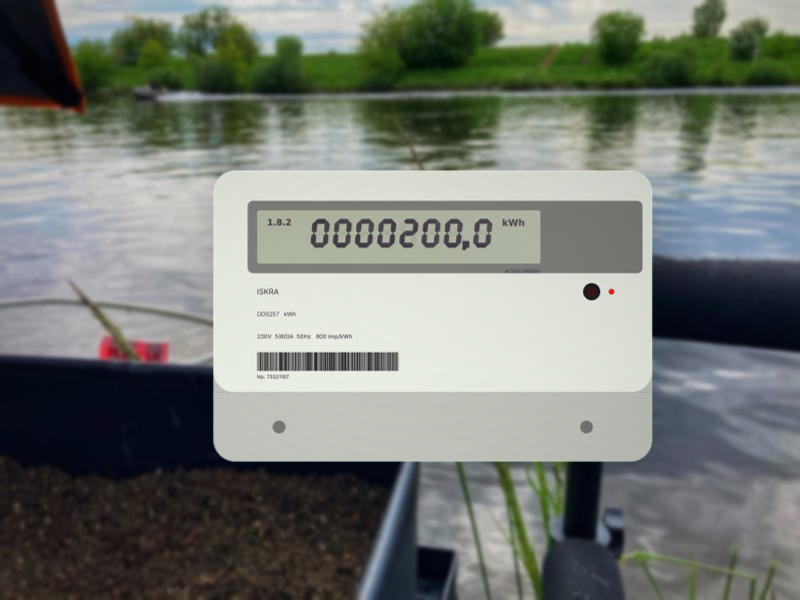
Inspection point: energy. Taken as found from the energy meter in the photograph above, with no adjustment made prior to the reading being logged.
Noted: 200.0 kWh
